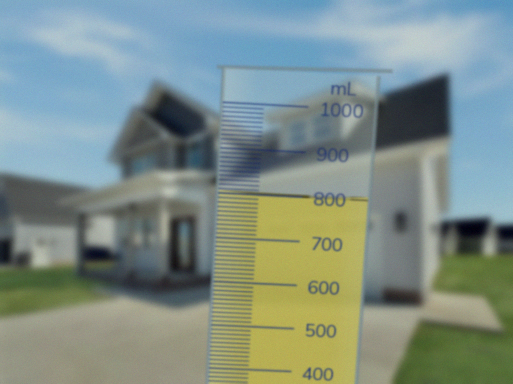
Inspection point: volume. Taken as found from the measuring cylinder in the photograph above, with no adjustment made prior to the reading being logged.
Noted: 800 mL
